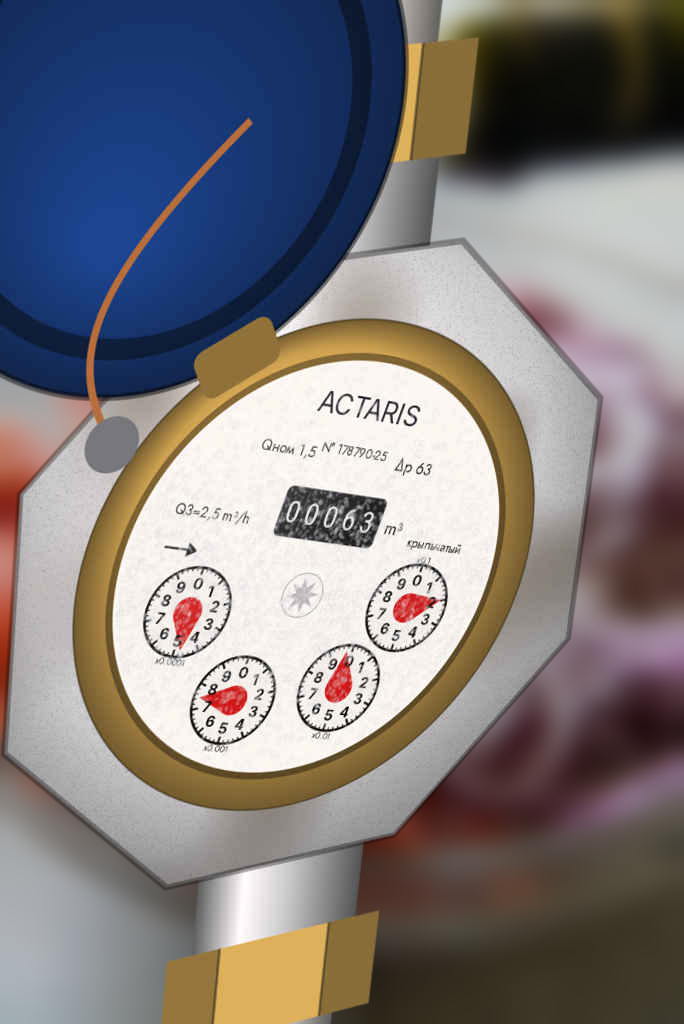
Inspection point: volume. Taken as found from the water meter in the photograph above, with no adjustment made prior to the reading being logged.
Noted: 63.1974 m³
